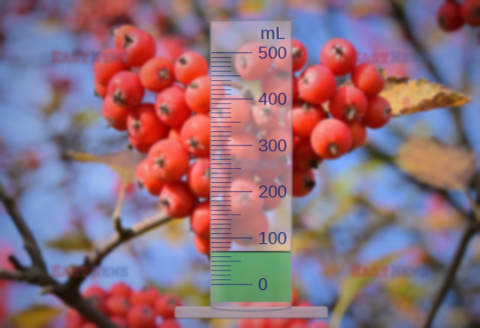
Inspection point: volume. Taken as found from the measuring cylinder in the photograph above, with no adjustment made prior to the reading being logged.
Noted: 70 mL
